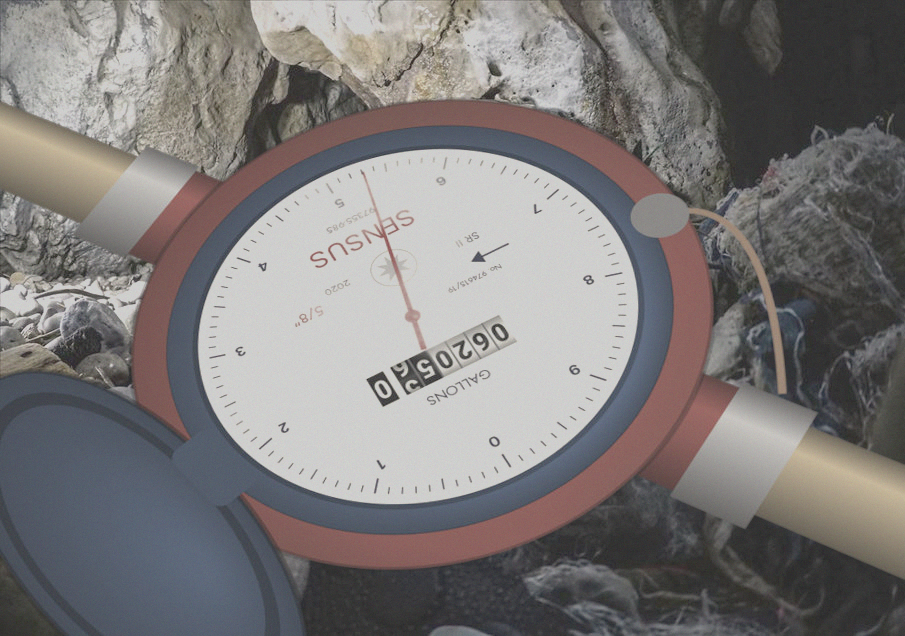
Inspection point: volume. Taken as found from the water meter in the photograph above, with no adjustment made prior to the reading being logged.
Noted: 620555.3 gal
